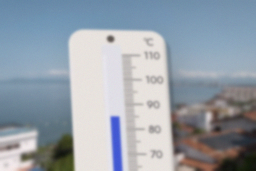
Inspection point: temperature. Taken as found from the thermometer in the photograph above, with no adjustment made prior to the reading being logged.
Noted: 85 °C
